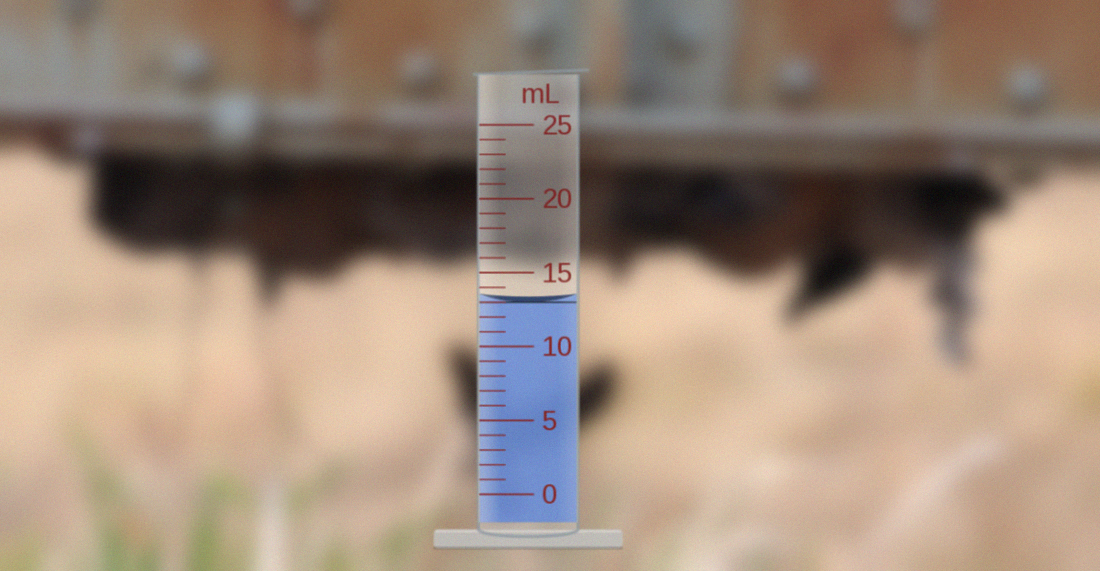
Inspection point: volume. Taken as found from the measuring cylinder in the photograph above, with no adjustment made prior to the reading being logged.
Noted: 13 mL
